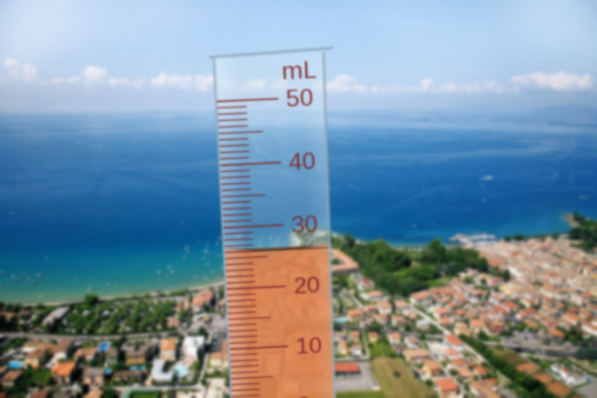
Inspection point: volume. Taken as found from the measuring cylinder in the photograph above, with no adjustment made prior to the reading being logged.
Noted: 26 mL
